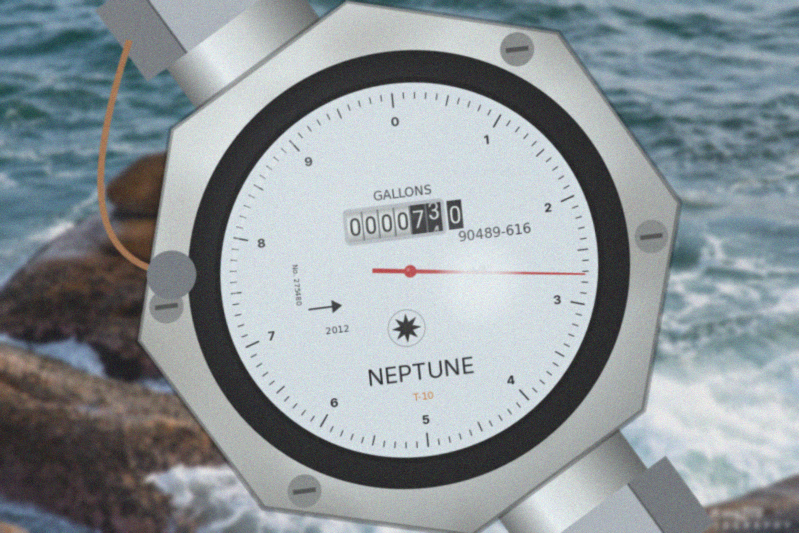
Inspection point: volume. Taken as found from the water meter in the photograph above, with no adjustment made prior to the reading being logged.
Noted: 732.7 gal
